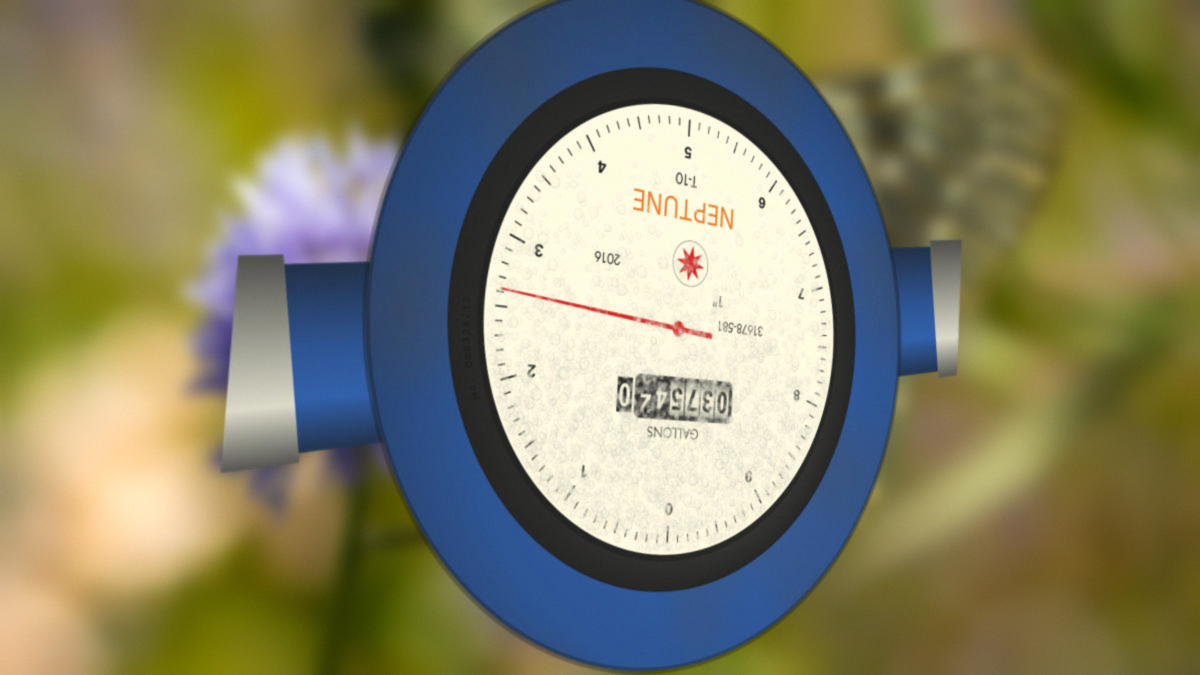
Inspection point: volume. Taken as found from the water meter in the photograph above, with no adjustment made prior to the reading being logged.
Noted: 375422.6 gal
